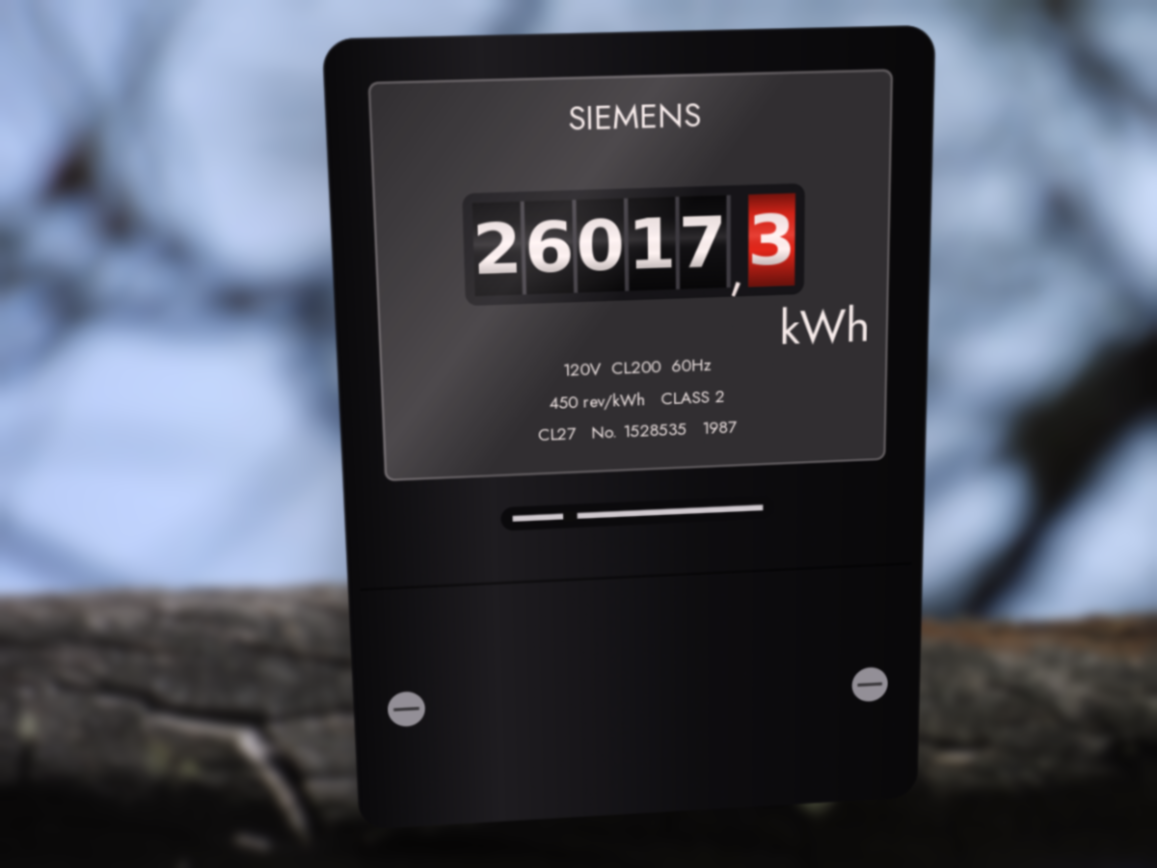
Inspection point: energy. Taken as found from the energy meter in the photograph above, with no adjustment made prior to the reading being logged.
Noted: 26017.3 kWh
